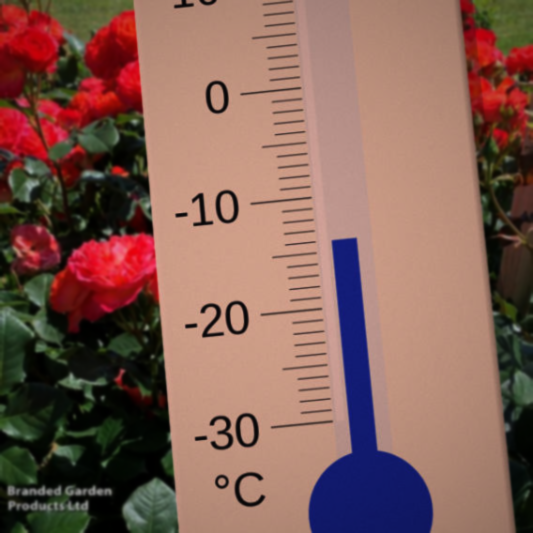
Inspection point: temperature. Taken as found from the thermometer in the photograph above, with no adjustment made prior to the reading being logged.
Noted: -14 °C
